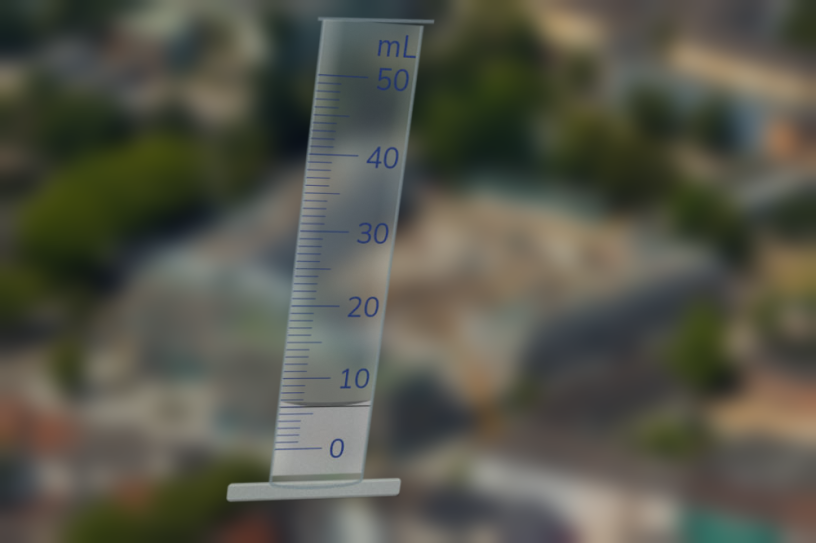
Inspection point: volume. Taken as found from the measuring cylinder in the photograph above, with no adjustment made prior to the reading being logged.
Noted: 6 mL
